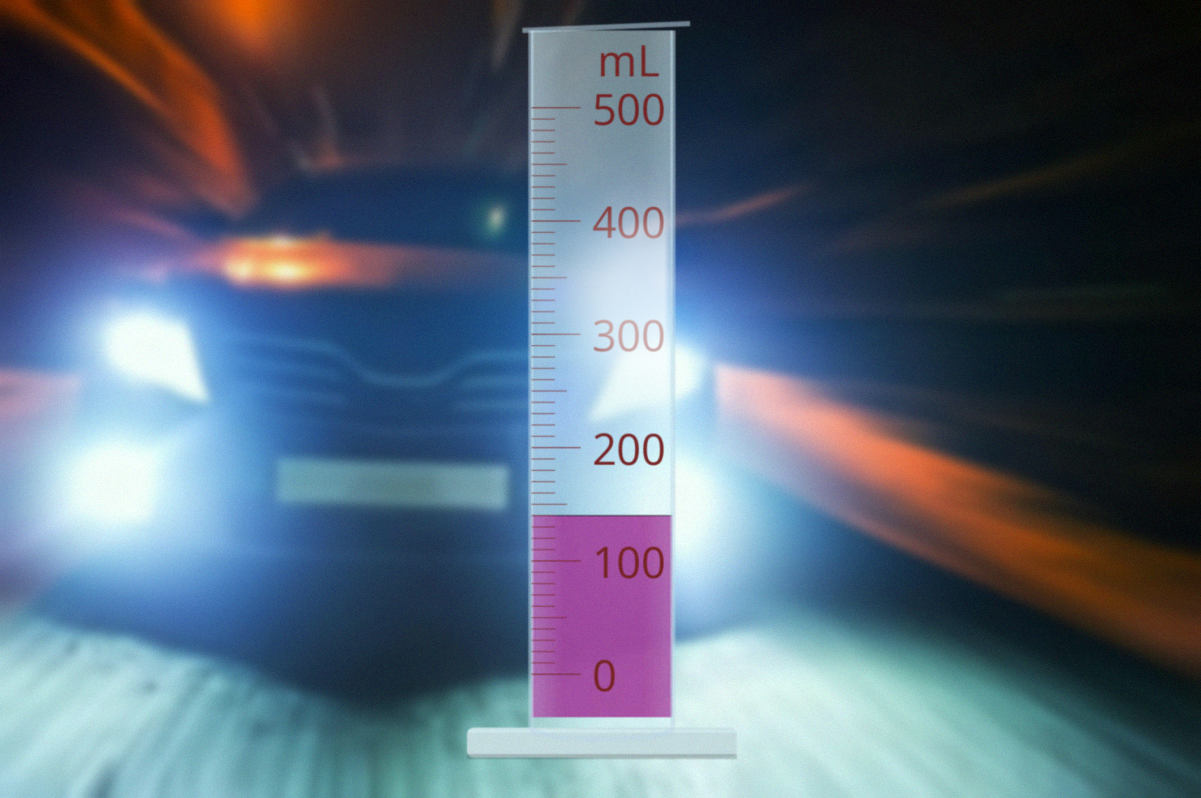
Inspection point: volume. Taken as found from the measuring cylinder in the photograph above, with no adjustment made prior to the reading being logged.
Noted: 140 mL
